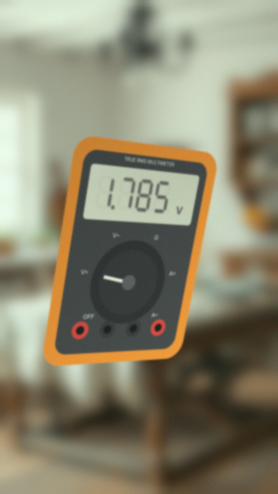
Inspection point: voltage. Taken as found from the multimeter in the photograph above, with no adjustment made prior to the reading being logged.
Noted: 1.785 V
